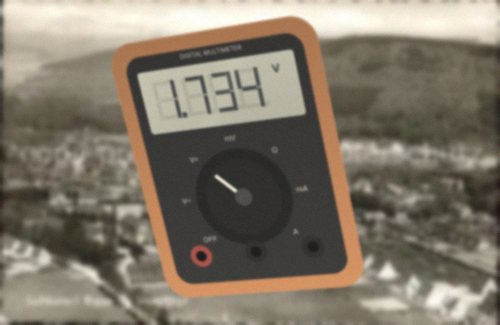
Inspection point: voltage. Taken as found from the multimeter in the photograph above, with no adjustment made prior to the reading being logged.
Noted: 1.734 V
